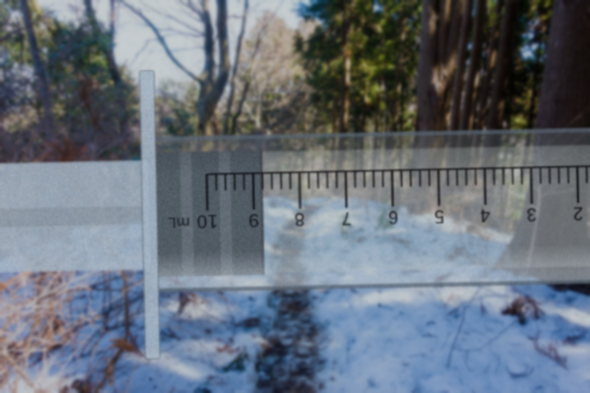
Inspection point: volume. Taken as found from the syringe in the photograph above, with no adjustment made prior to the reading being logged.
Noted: 8.8 mL
